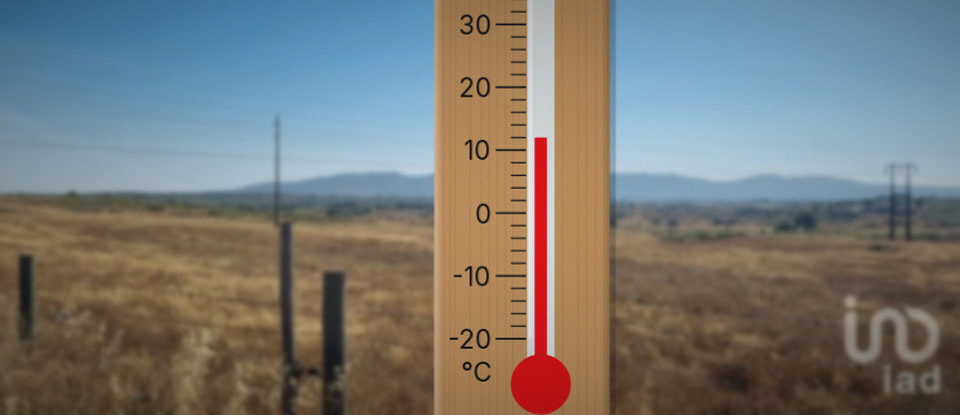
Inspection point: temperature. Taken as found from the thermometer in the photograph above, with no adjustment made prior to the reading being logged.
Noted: 12 °C
